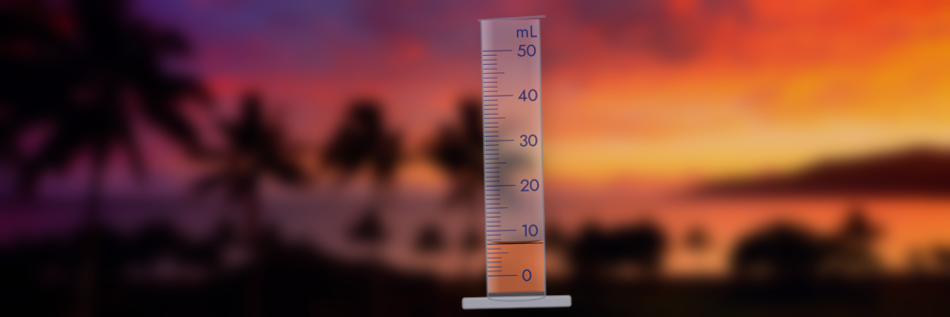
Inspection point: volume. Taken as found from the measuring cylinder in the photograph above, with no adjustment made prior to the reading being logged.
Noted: 7 mL
